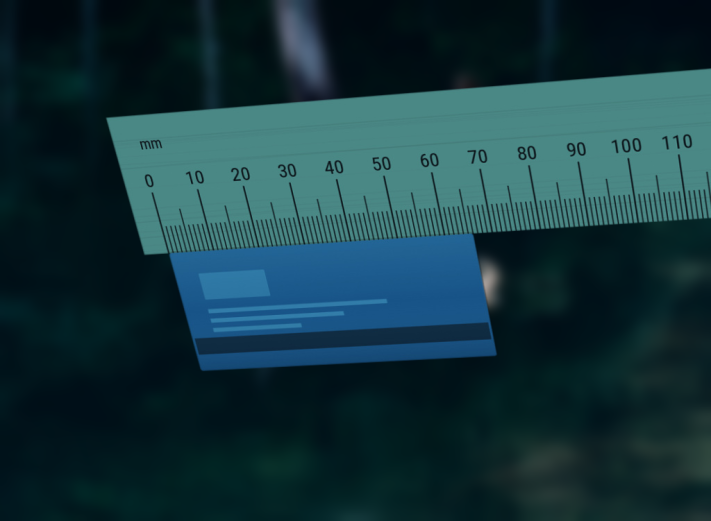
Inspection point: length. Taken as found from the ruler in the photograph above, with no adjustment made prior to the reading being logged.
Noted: 66 mm
